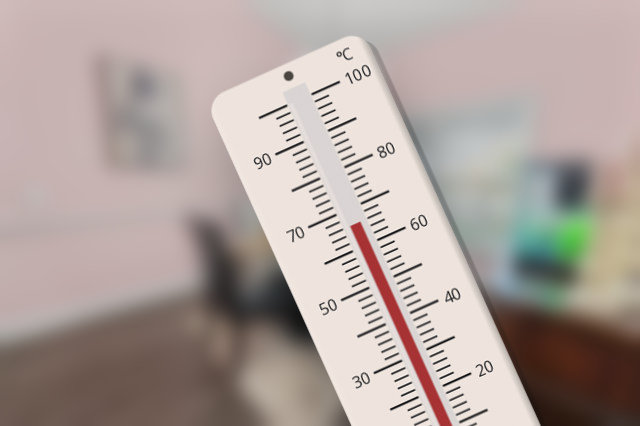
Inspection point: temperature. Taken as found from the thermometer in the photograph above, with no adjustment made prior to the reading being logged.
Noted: 66 °C
